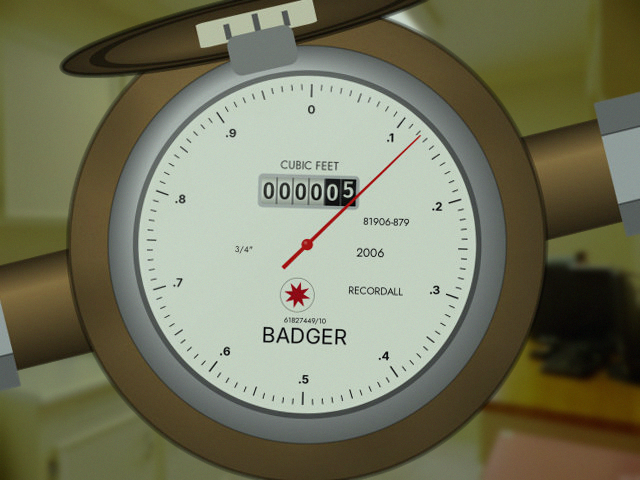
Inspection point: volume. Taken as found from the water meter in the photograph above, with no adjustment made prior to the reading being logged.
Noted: 5.12 ft³
